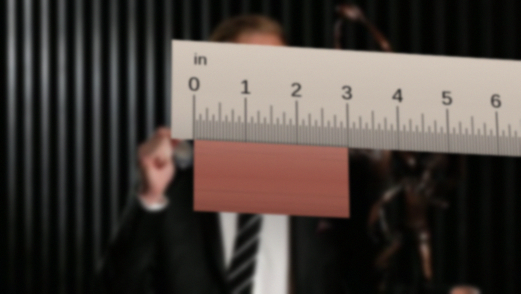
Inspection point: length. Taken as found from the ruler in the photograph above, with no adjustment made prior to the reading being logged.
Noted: 3 in
